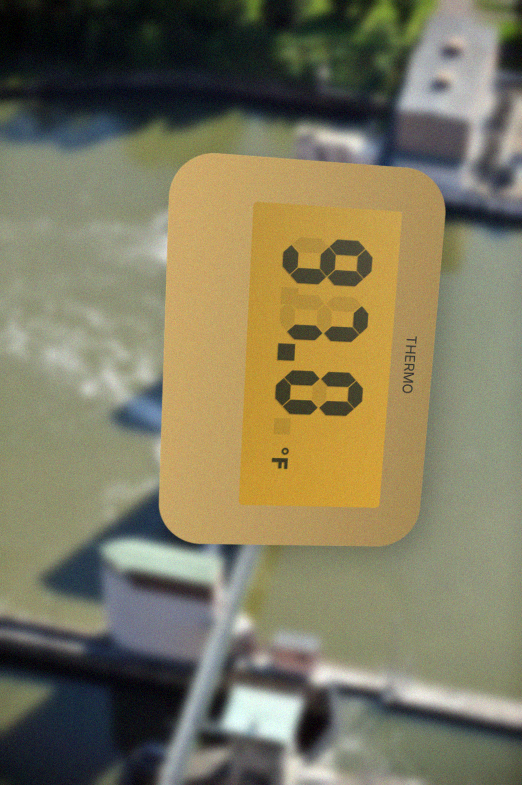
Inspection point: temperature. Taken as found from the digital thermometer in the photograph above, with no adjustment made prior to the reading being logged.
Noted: 97.0 °F
